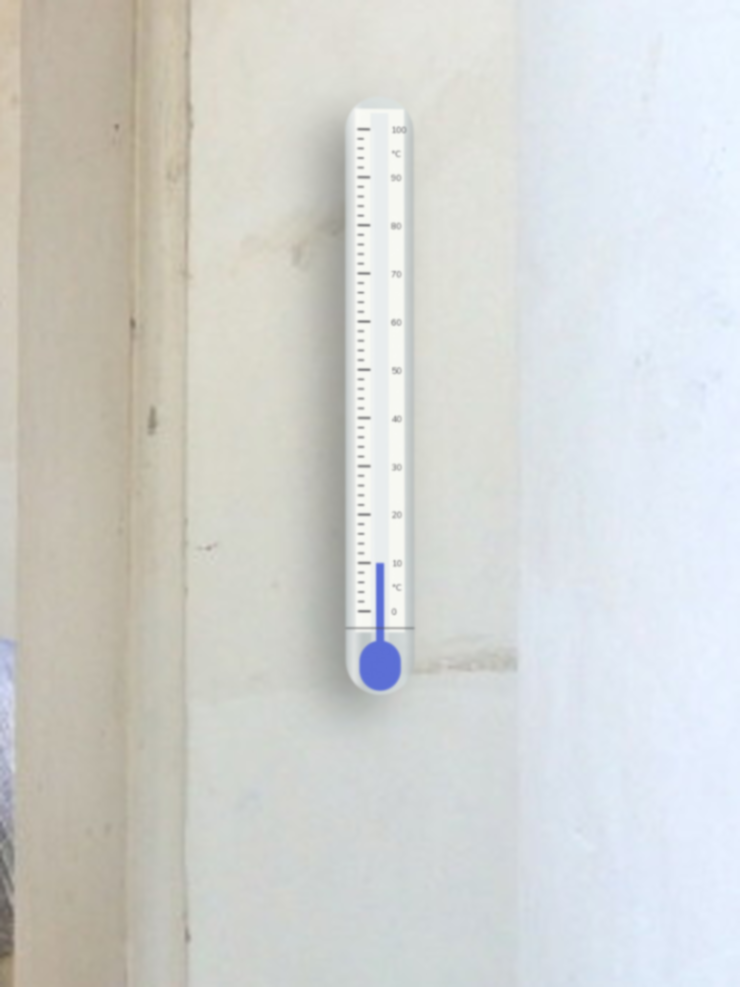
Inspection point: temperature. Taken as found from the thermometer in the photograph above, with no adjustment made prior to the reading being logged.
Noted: 10 °C
